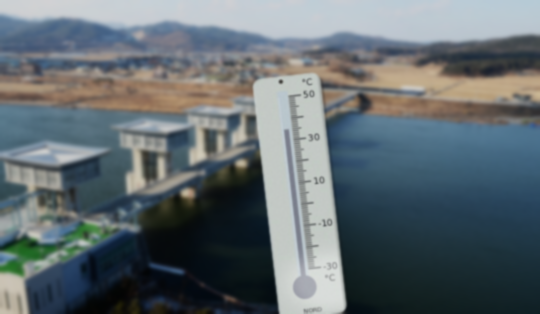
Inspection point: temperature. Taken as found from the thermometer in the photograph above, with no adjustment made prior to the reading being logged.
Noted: 35 °C
